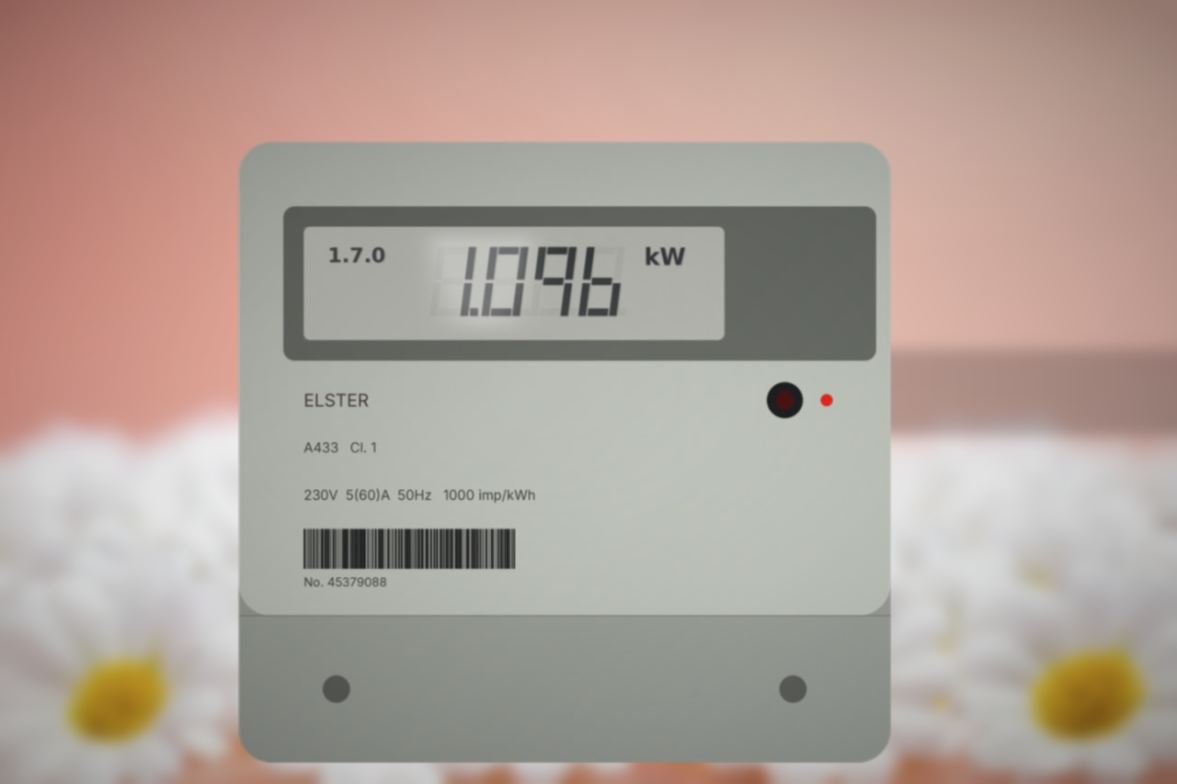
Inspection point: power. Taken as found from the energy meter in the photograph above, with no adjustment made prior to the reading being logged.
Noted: 1.096 kW
